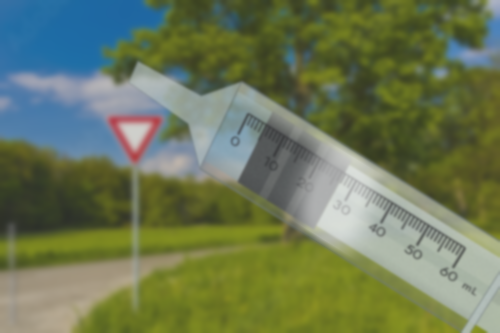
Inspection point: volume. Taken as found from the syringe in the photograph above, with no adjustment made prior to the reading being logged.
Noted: 5 mL
